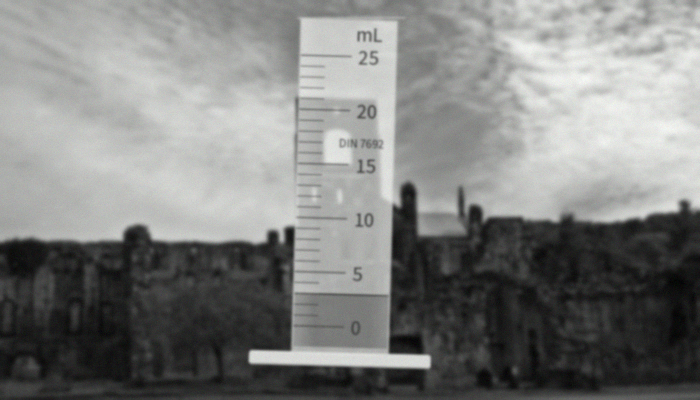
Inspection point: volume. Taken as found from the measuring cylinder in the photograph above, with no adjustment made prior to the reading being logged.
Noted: 3 mL
